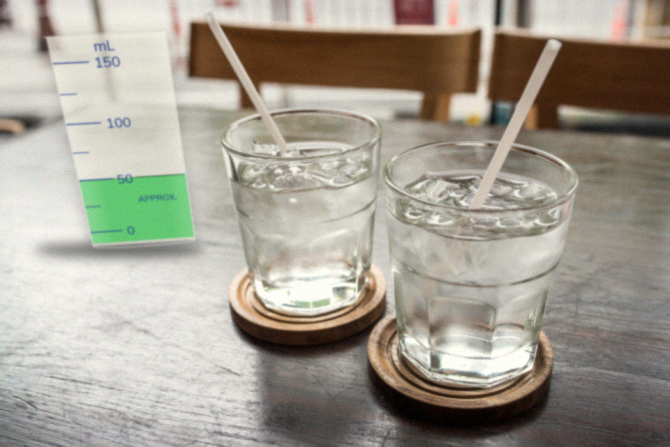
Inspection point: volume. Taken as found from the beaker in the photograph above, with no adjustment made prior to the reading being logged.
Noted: 50 mL
